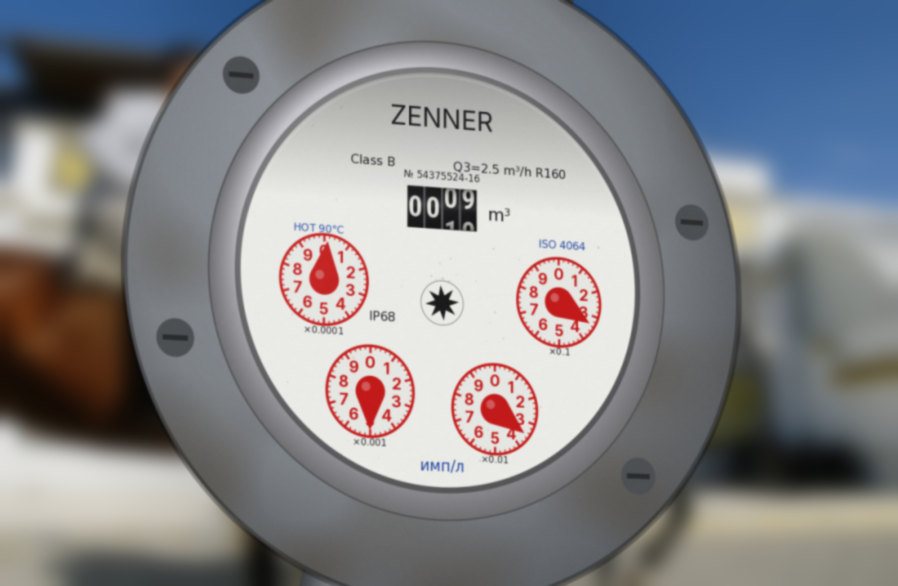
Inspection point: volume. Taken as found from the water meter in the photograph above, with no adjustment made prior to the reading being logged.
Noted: 9.3350 m³
